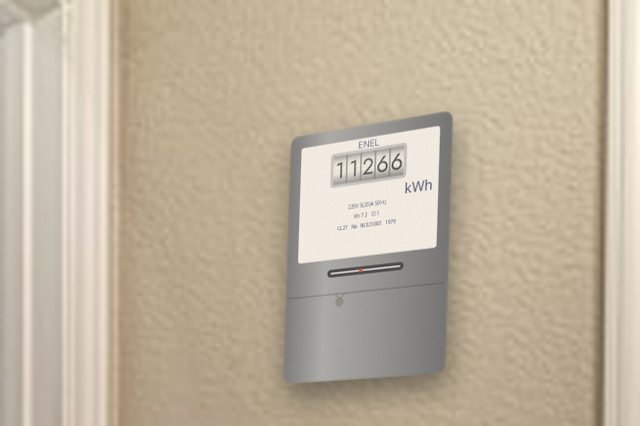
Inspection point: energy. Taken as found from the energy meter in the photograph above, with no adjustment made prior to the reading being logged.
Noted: 11266 kWh
